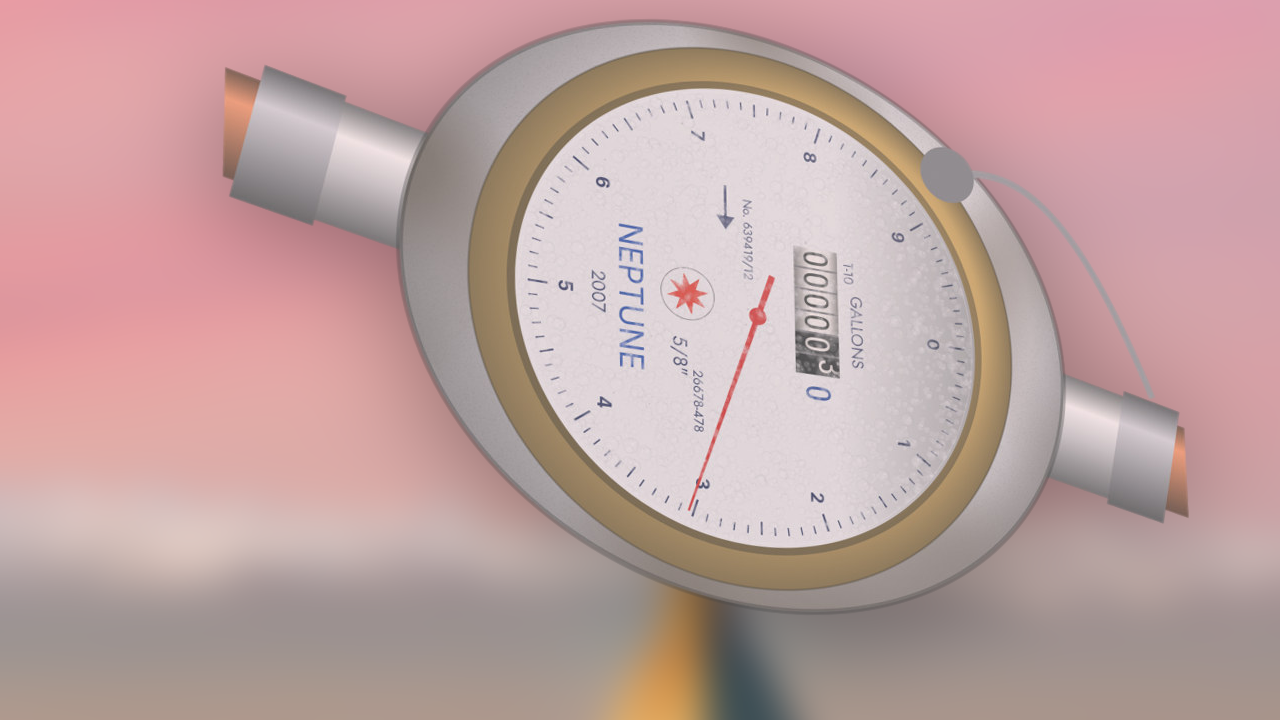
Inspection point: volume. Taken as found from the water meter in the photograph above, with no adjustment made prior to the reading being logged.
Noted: 33.0 gal
